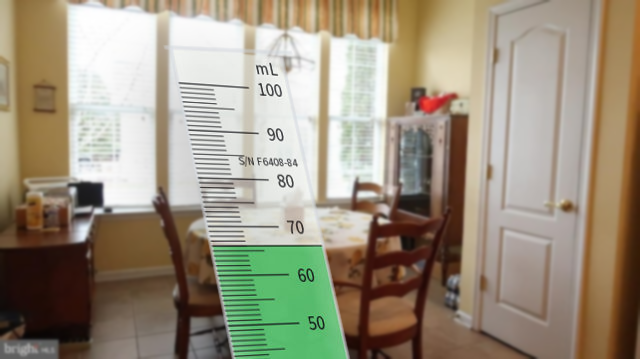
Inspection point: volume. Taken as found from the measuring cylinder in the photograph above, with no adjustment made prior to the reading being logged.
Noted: 66 mL
